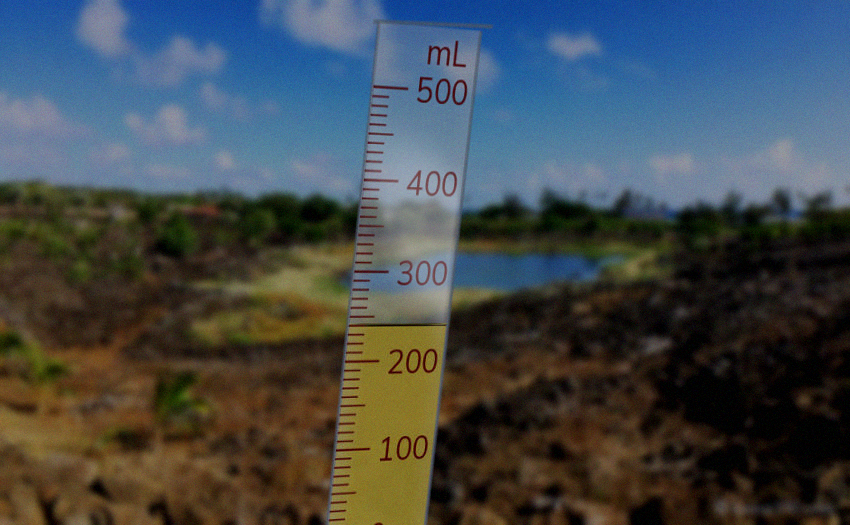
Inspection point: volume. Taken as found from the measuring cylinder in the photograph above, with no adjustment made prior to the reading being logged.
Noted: 240 mL
